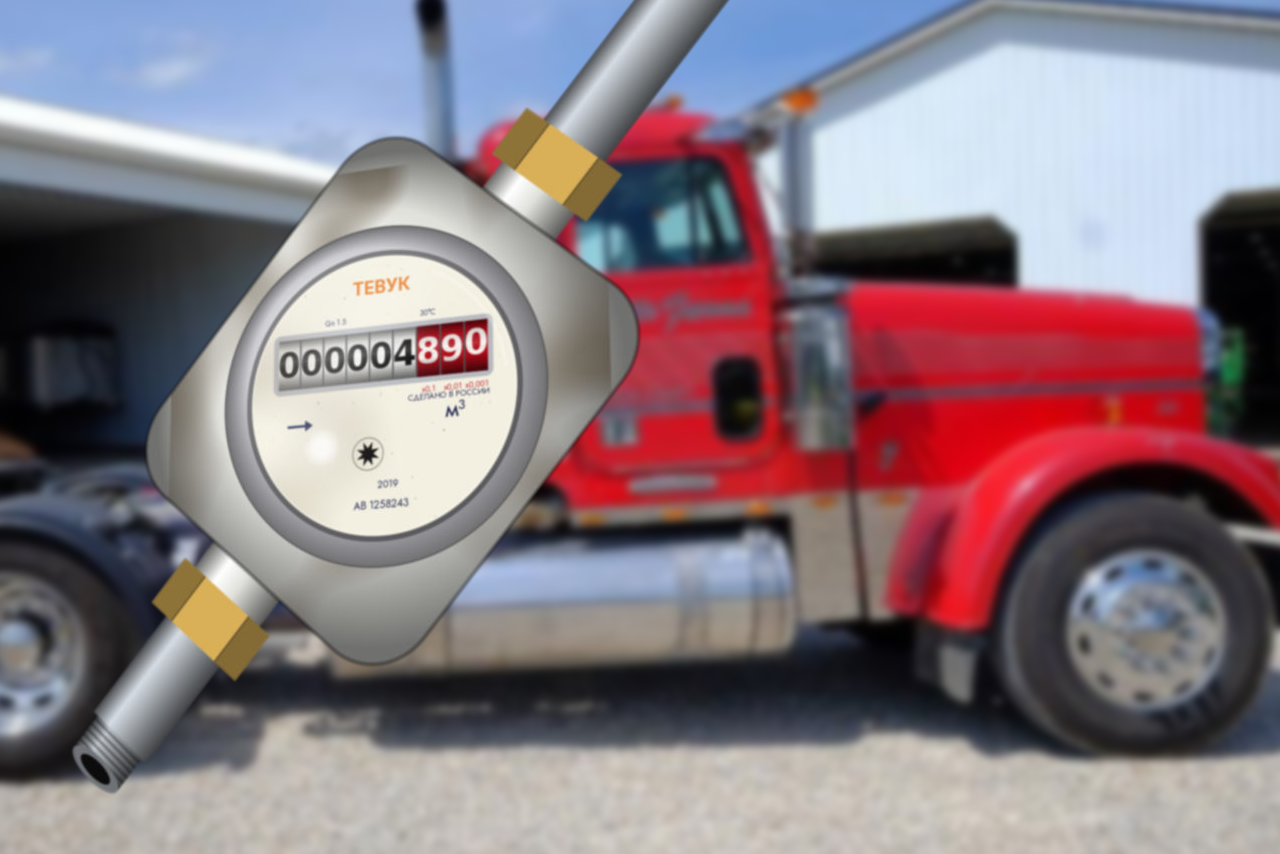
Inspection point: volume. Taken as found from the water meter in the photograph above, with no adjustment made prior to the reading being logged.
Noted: 4.890 m³
